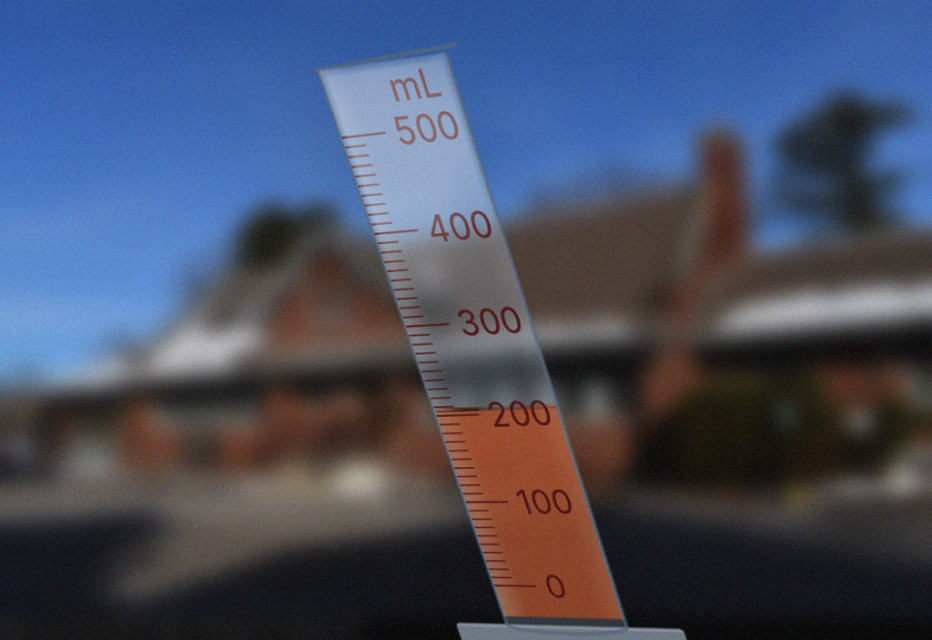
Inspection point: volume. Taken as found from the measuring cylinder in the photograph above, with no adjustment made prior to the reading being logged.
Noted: 205 mL
